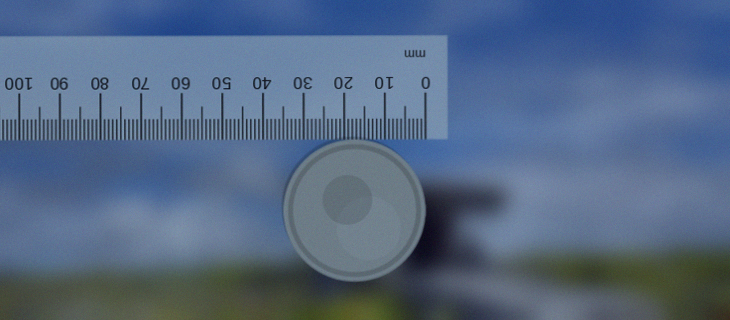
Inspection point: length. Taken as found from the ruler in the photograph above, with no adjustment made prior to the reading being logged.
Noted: 35 mm
